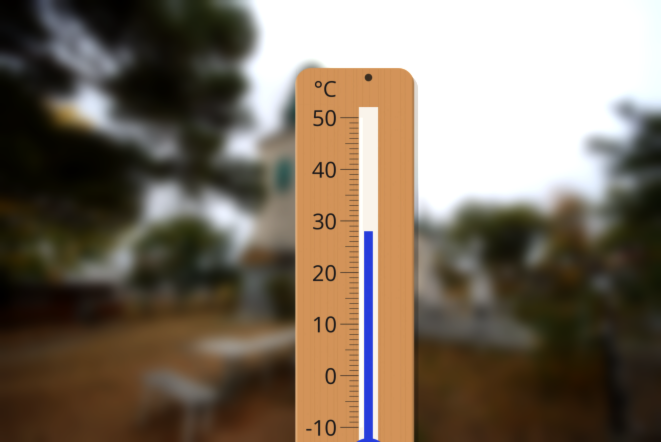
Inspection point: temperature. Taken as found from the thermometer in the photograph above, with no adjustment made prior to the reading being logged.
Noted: 28 °C
